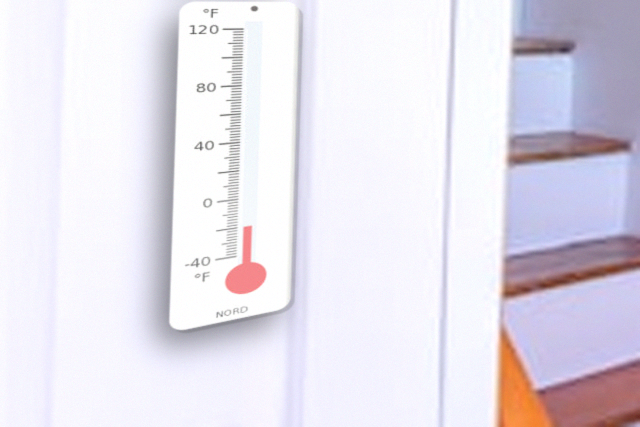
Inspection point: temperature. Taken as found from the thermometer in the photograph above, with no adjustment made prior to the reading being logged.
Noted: -20 °F
